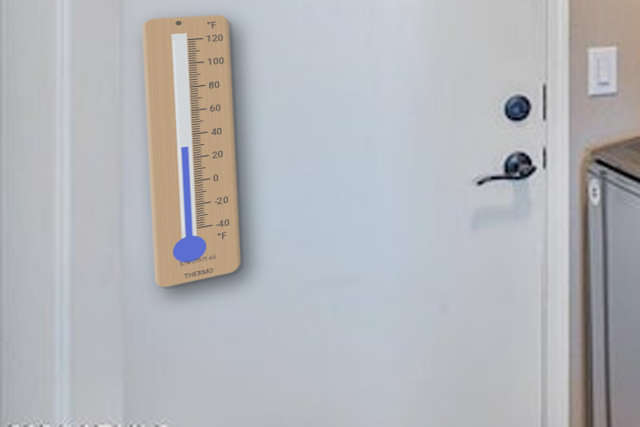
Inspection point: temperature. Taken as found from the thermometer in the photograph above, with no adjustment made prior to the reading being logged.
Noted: 30 °F
